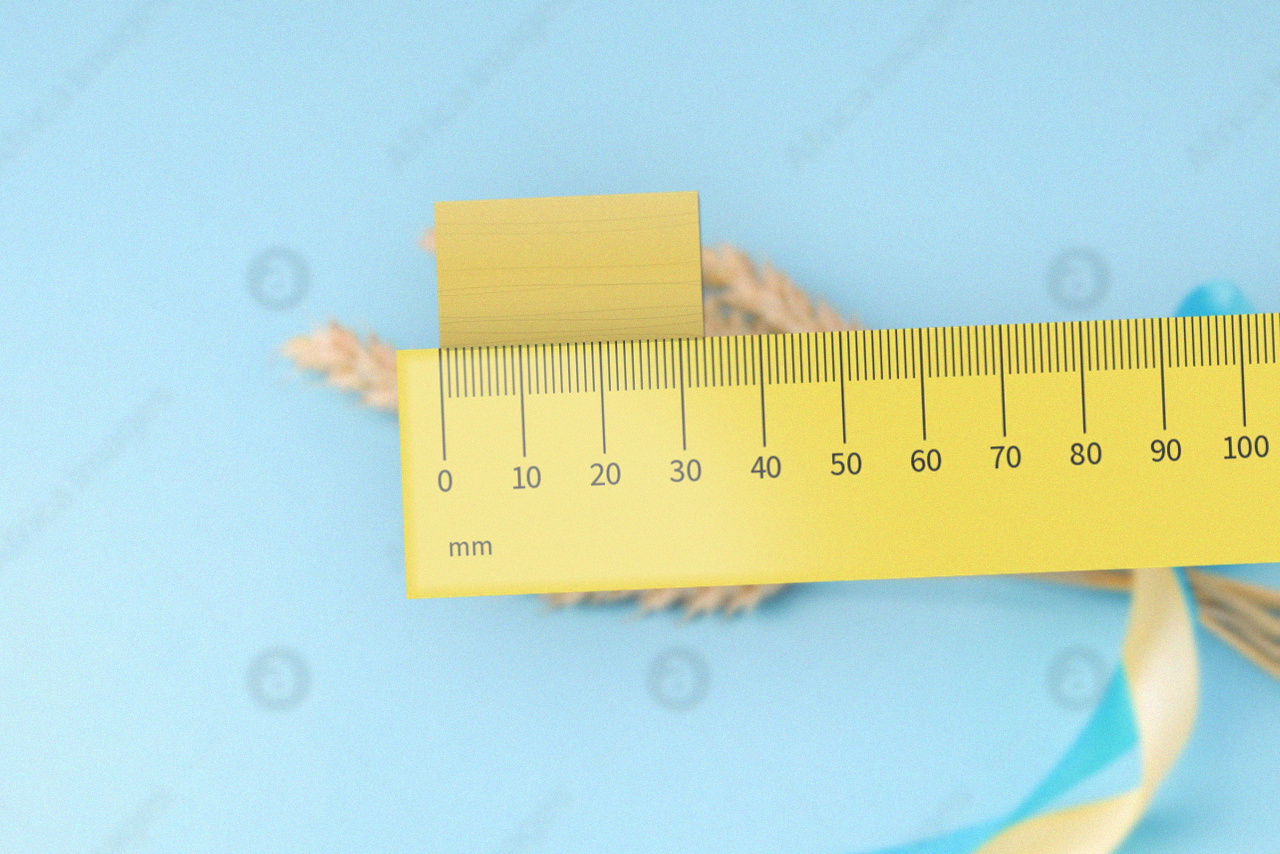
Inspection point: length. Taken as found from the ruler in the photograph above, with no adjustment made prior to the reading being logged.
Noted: 33 mm
